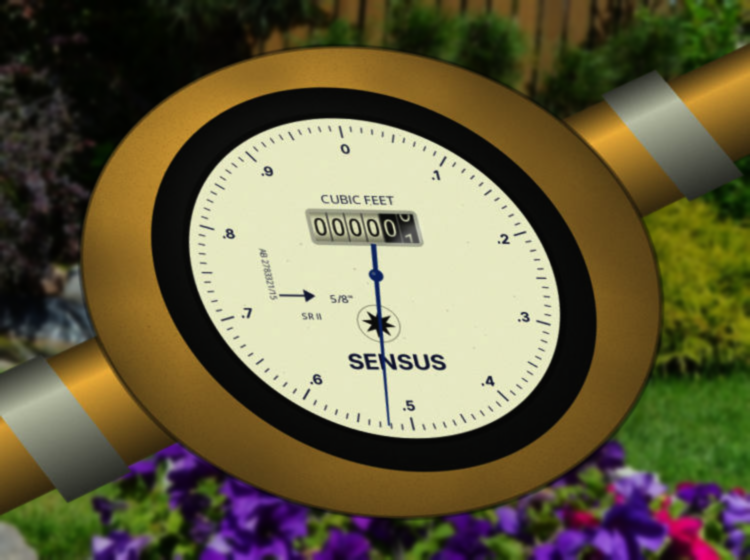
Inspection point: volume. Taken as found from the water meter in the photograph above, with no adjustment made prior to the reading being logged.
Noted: 0.52 ft³
